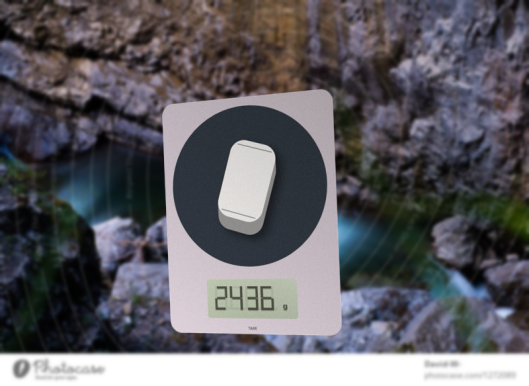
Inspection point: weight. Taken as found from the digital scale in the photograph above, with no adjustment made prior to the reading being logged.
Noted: 2436 g
